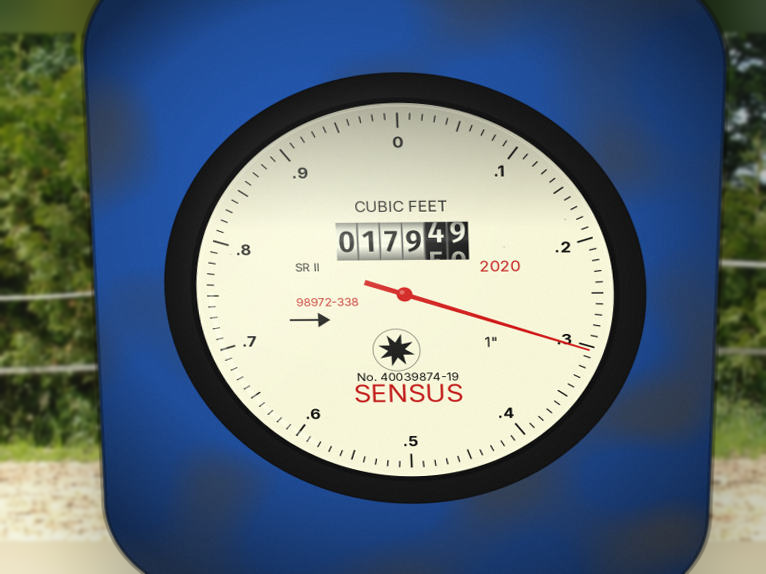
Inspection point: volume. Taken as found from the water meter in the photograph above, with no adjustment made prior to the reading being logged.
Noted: 17949.30 ft³
